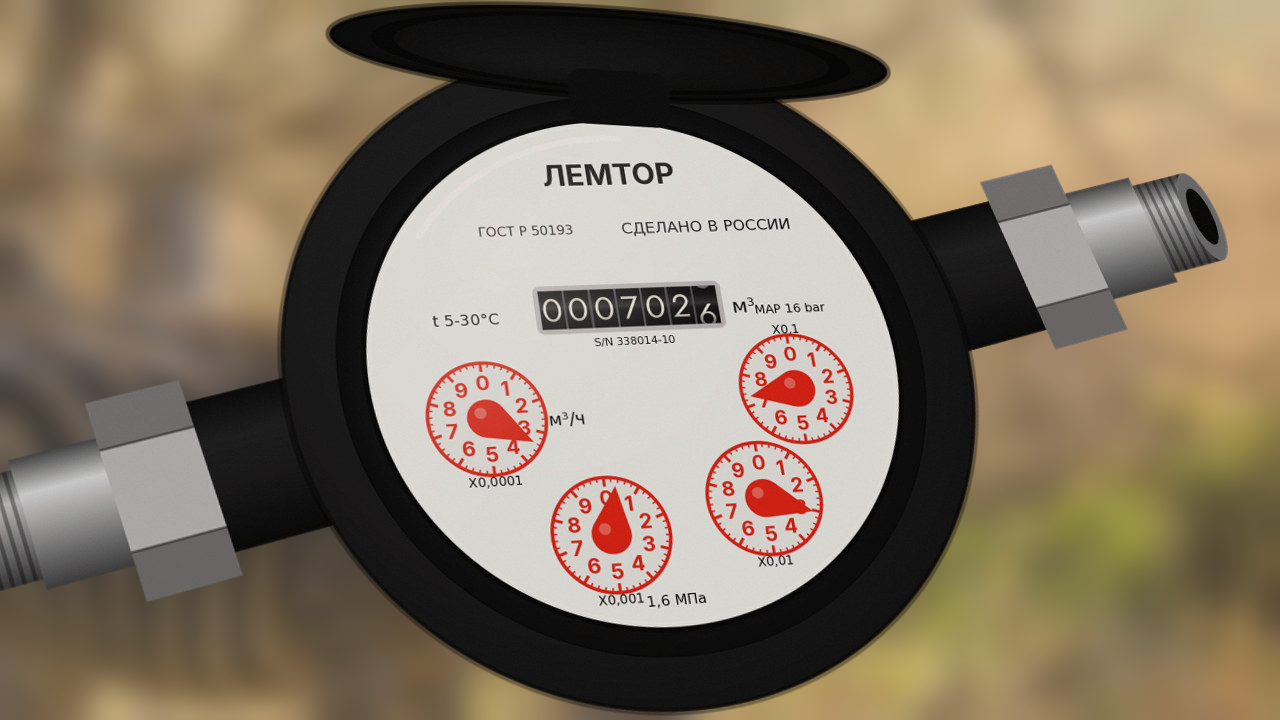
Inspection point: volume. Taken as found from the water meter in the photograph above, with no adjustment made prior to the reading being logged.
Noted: 7025.7303 m³
